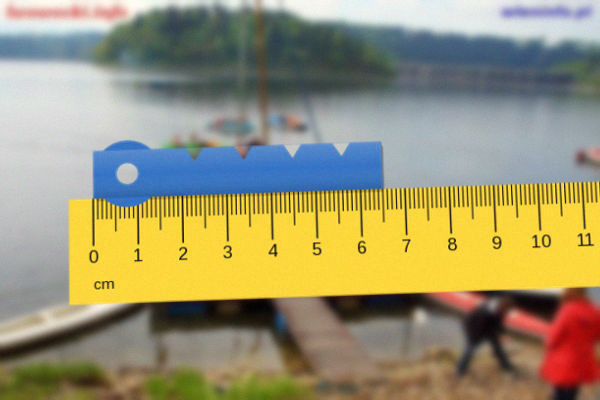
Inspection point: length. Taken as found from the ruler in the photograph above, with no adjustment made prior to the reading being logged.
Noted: 6.5 cm
